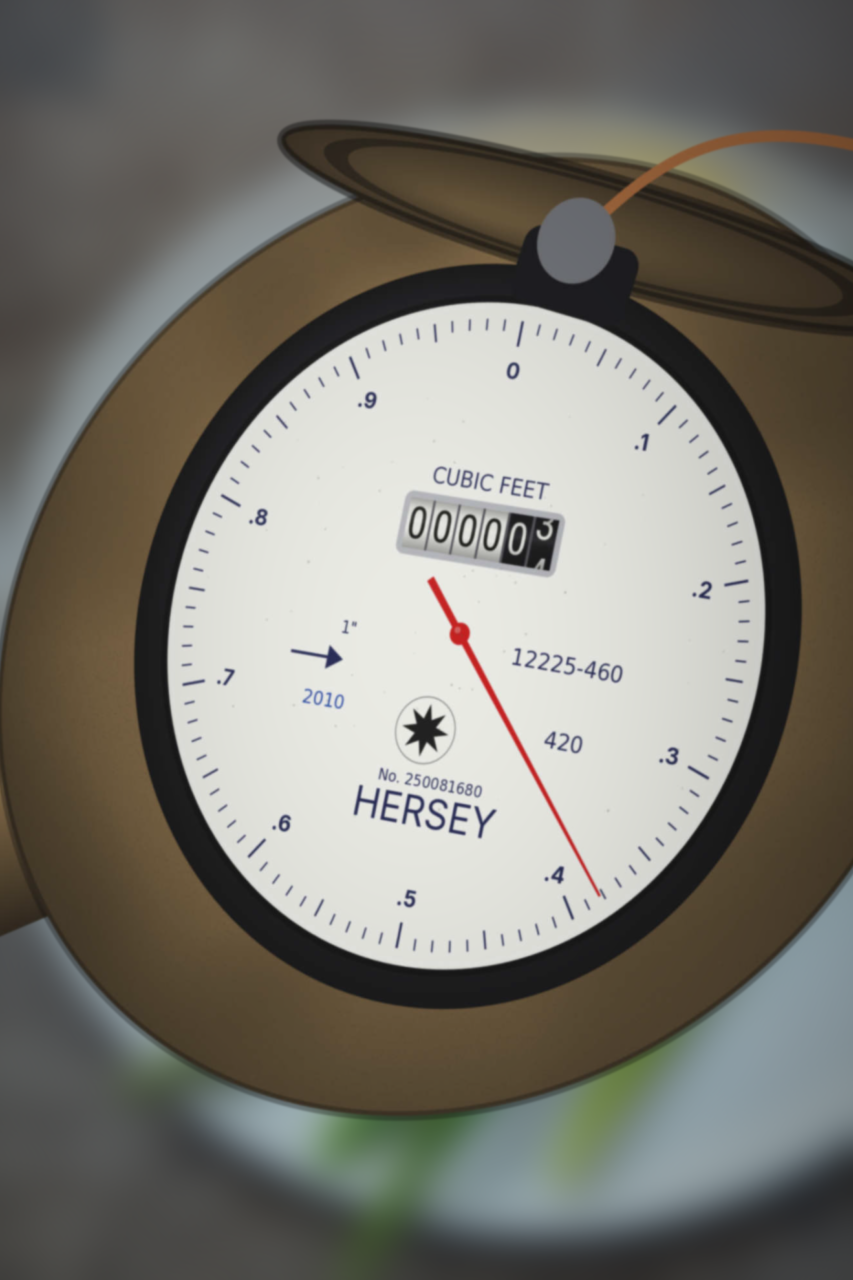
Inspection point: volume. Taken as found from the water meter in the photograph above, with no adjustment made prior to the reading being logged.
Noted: 3.38 ft³
